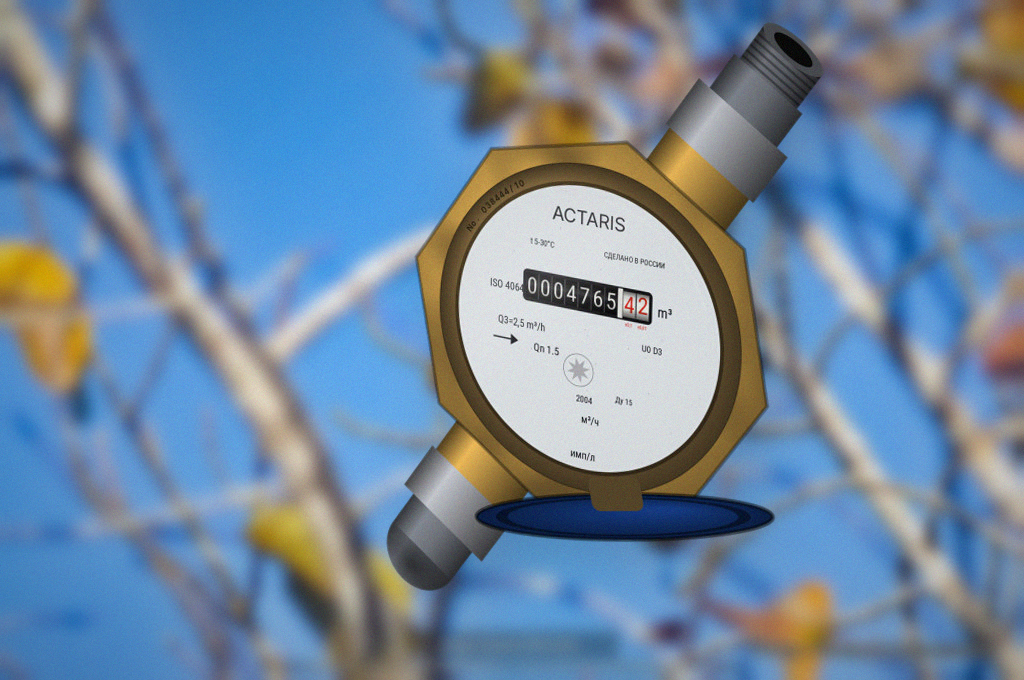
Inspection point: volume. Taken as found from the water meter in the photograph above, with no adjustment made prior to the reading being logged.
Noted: 4765.42 m³
